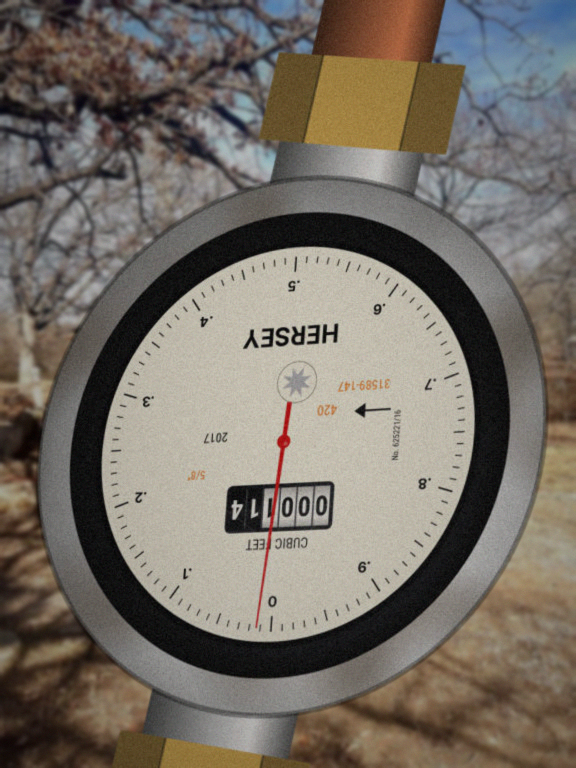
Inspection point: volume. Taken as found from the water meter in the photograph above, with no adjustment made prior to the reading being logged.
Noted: 114.01 ft³
